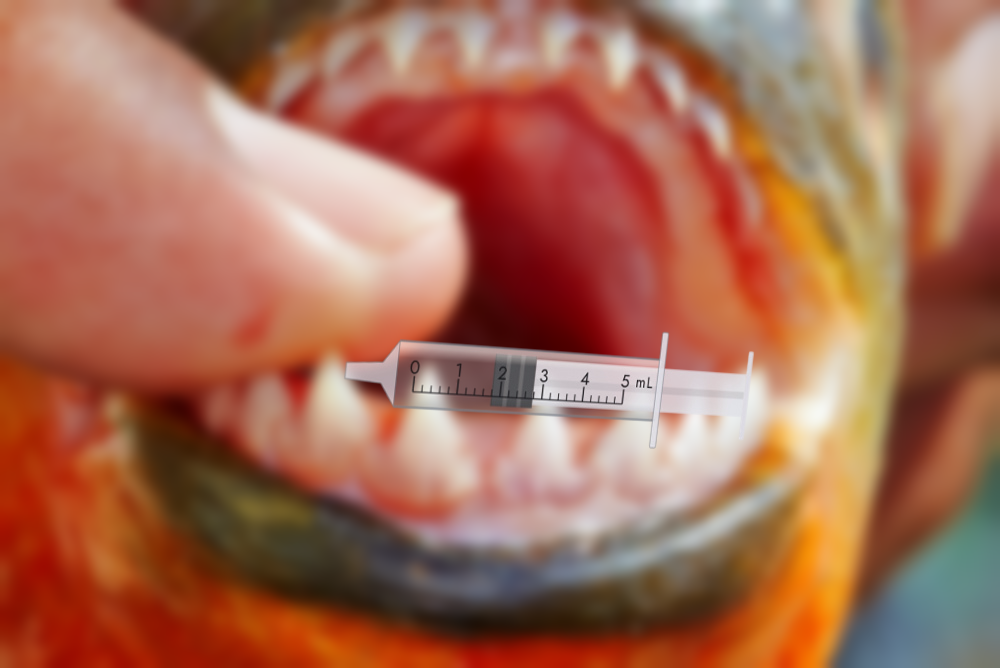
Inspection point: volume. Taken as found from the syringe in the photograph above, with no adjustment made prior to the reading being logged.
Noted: 1.8 mL
